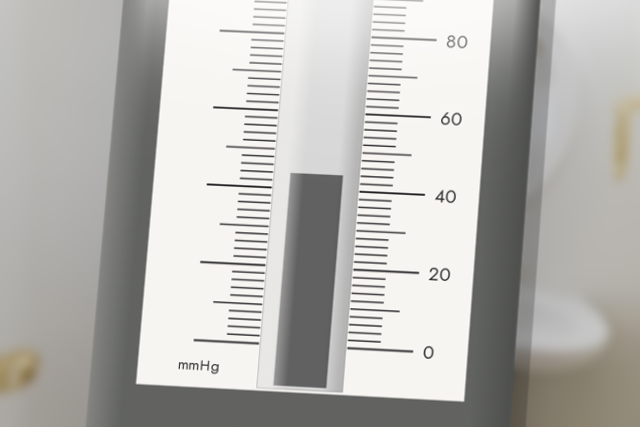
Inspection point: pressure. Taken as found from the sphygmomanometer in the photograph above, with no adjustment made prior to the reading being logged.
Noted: 44 mmHg
